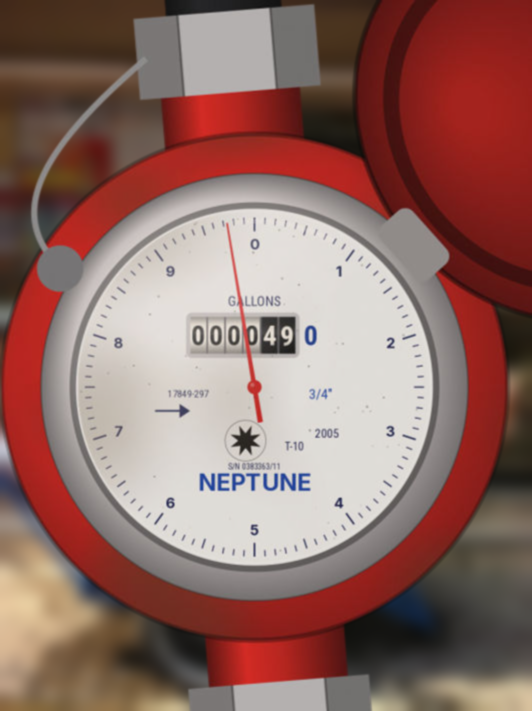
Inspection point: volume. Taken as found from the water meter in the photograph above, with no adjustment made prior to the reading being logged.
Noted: 489.7 gal
